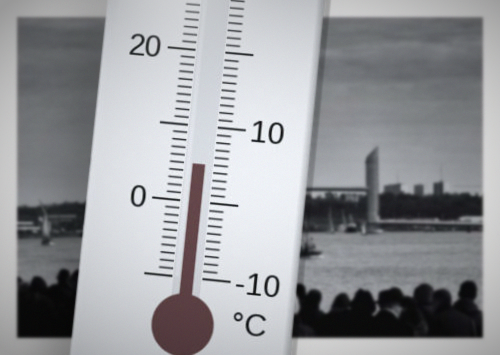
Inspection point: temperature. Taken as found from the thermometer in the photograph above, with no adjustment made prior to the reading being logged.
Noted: 5 °C
